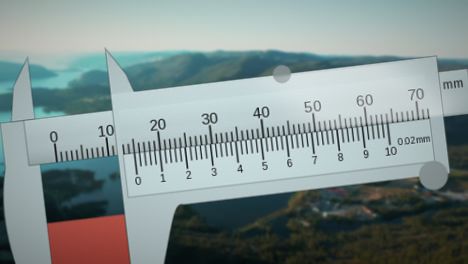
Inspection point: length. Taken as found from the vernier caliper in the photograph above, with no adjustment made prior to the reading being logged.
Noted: 15.0 mm
